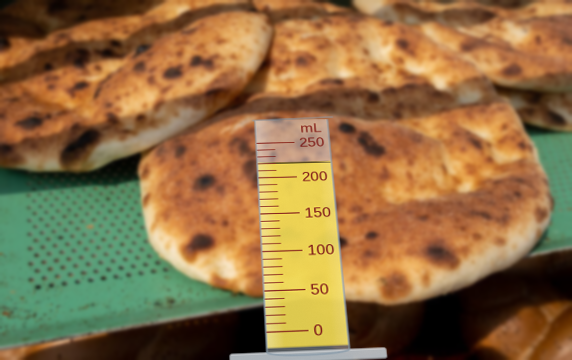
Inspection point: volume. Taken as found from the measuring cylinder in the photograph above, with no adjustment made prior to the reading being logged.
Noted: 220 mL
